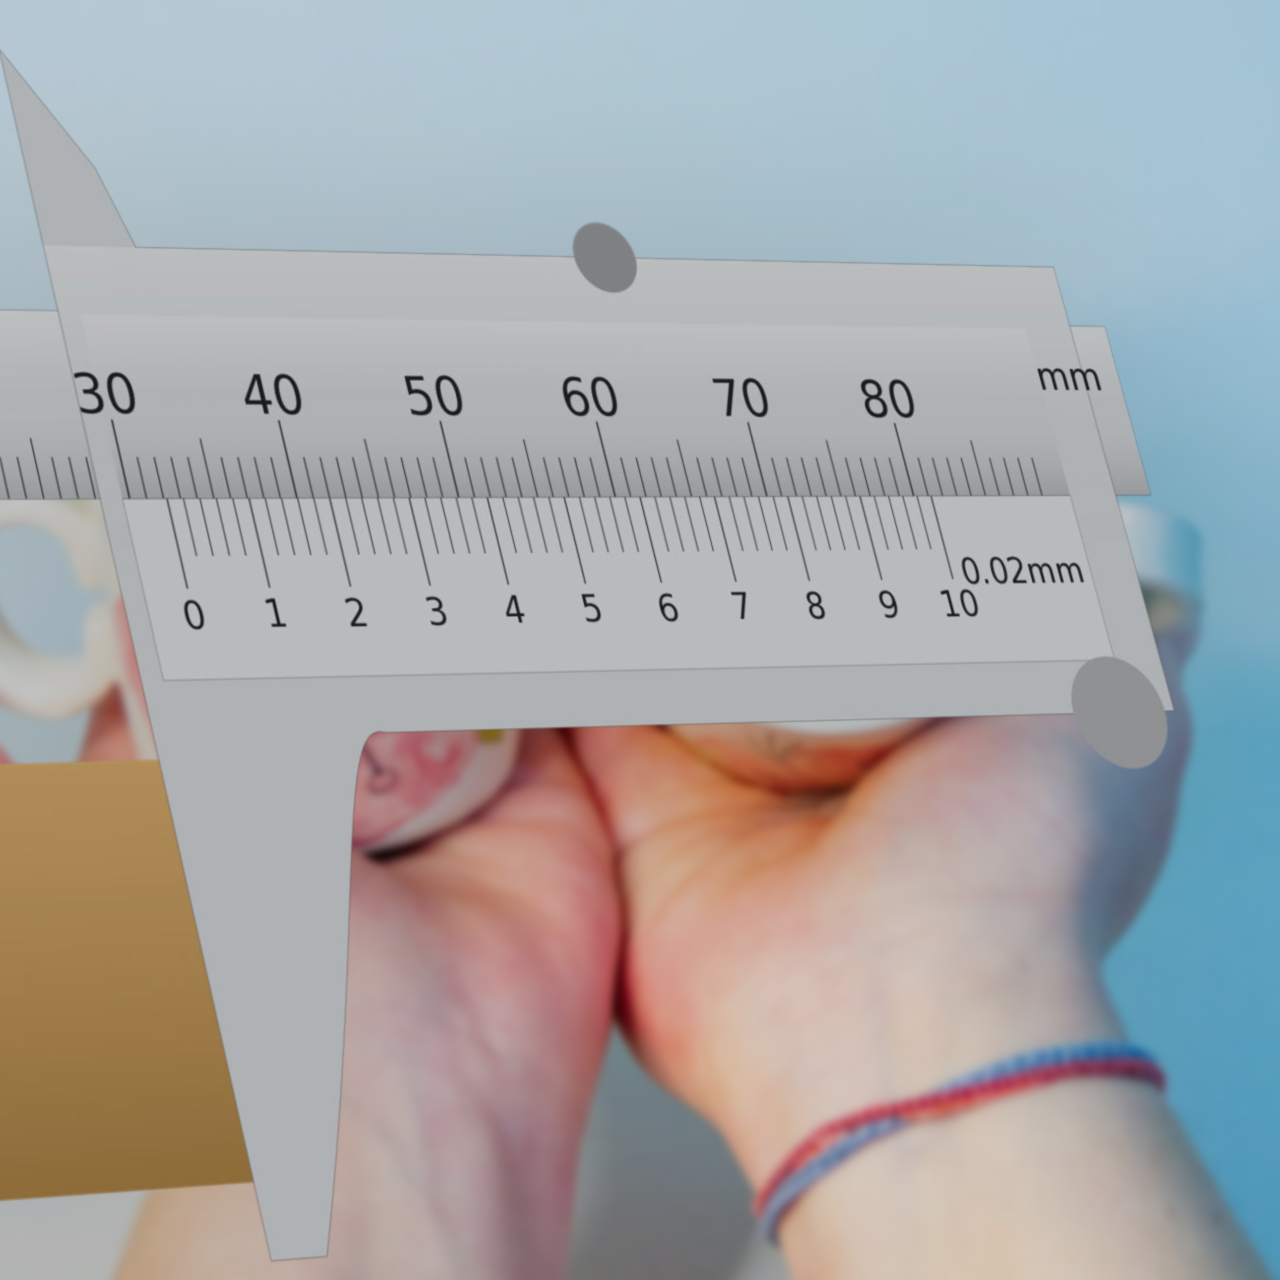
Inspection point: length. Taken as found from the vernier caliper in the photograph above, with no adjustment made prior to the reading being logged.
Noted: 32.2 mm
